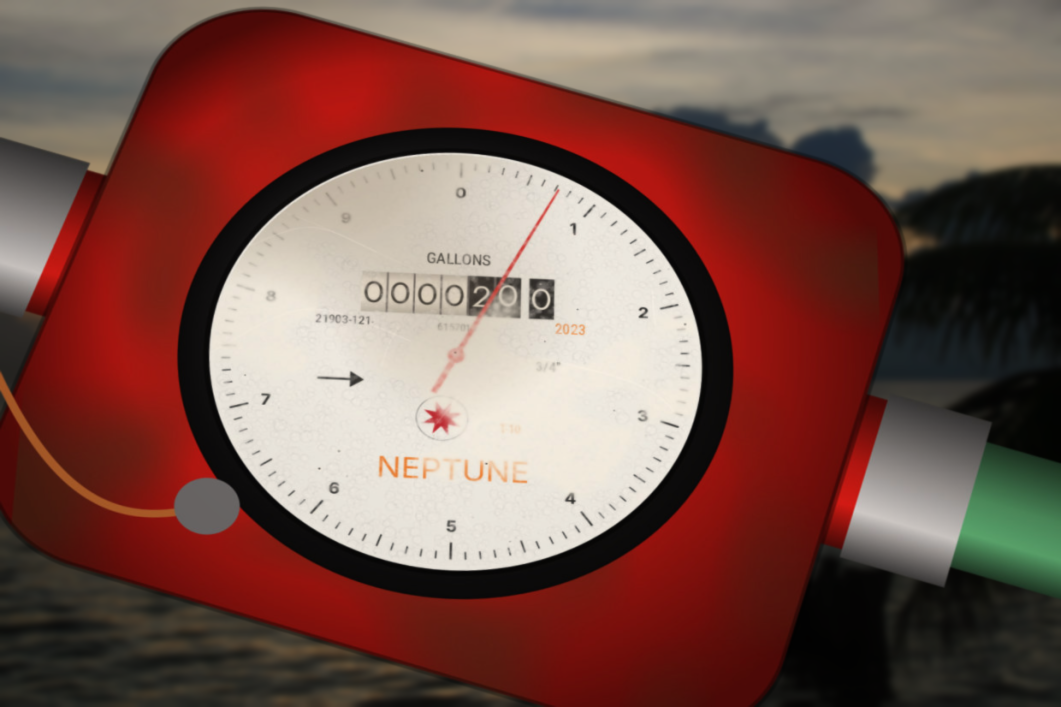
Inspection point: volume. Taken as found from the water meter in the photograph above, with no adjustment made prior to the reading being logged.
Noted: 200.7 gal
